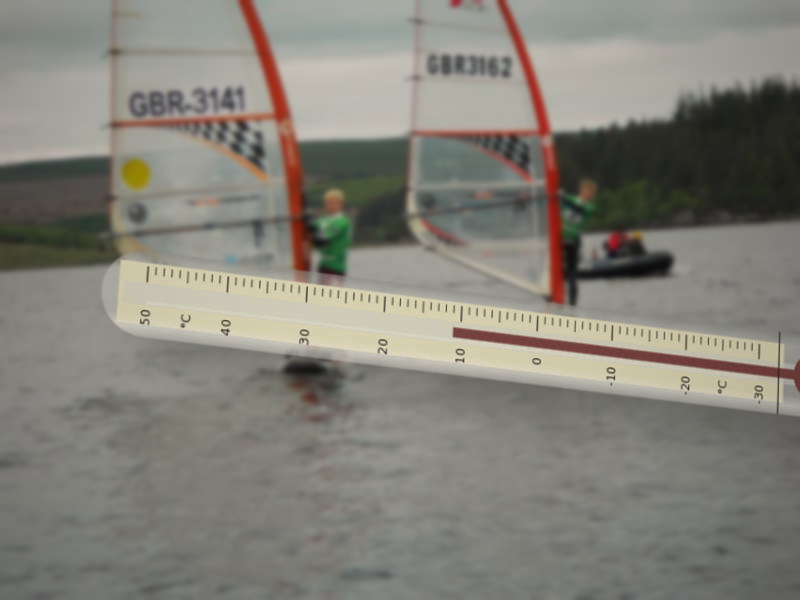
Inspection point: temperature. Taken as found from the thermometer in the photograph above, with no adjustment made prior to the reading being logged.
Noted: 11 °C
